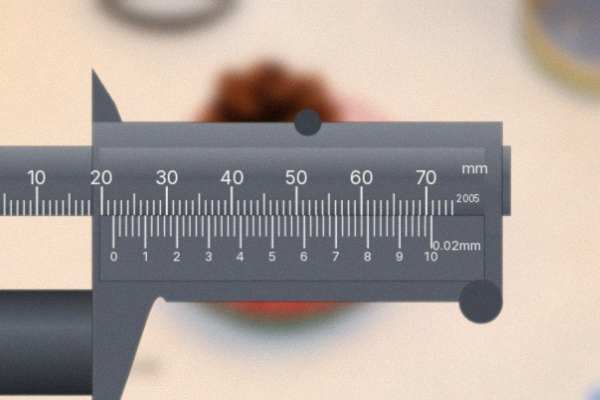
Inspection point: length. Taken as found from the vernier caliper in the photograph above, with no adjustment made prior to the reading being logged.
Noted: 21.8 mm
